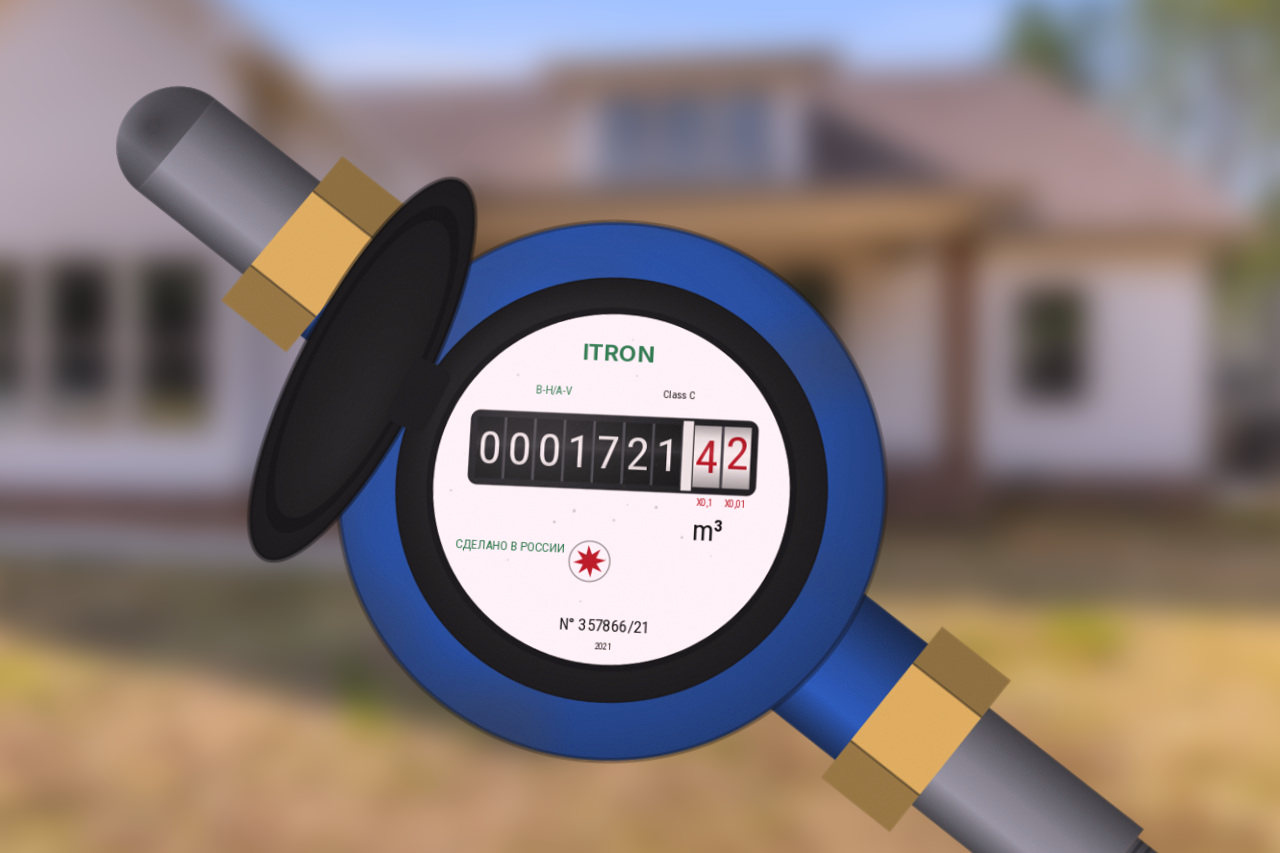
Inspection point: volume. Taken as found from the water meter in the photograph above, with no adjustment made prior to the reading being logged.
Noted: 1721.42 m³
